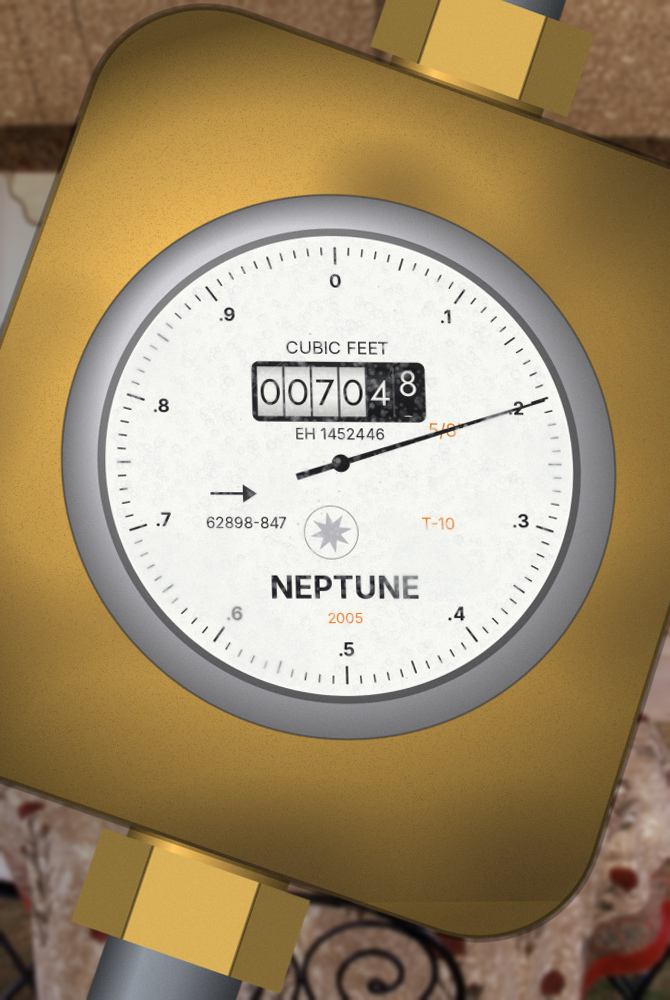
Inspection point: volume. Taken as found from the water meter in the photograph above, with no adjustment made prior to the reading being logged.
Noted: 7048.20 ft³
